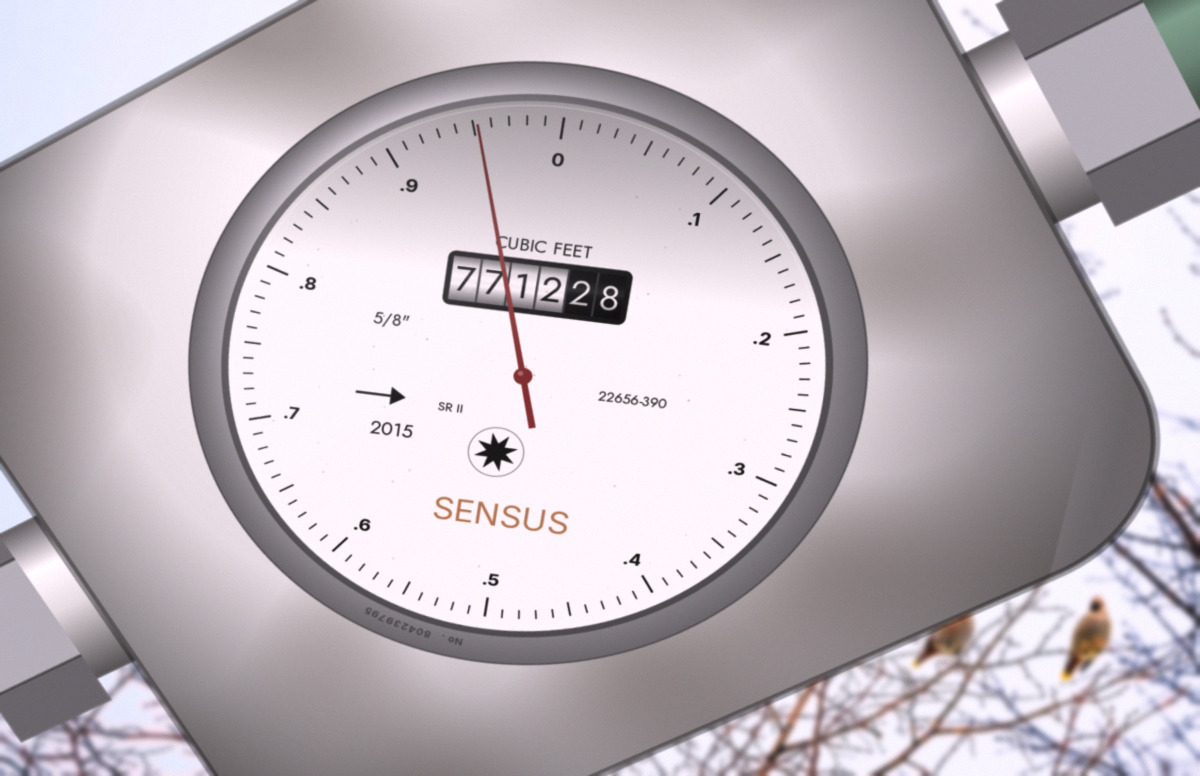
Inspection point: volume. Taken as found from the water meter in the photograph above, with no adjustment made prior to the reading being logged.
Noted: 771227.95 ft³
